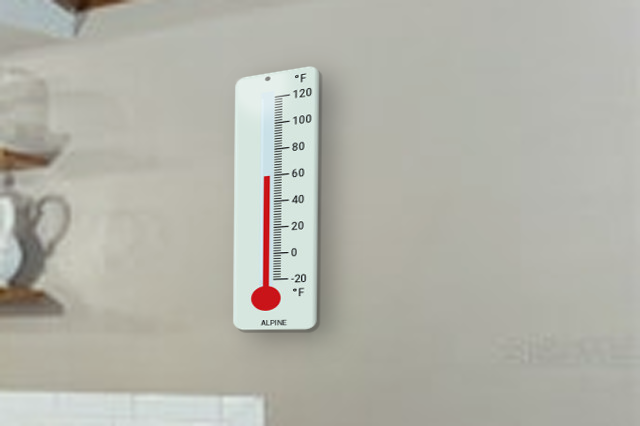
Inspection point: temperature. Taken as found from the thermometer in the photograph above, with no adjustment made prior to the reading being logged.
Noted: 60 °F
